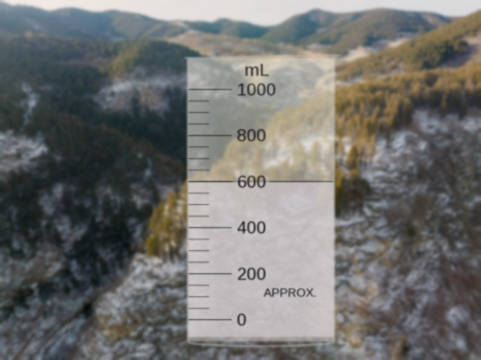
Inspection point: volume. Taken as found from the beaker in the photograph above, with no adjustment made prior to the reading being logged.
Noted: 600 mL
